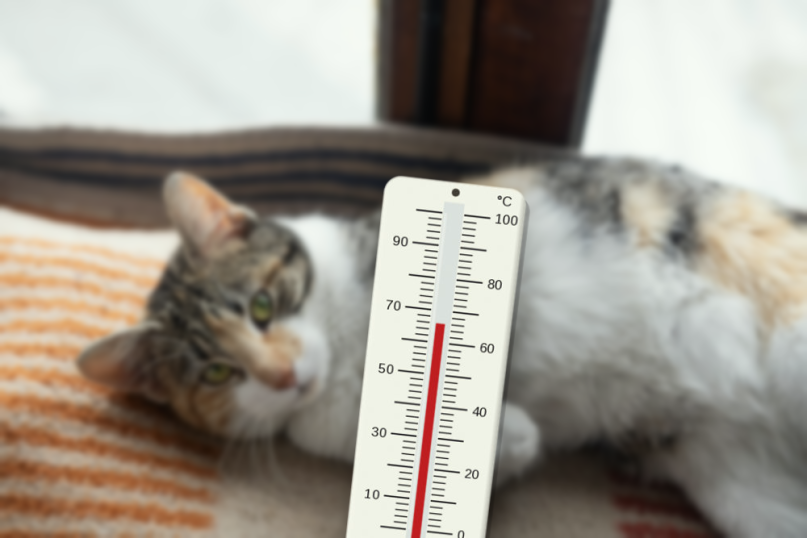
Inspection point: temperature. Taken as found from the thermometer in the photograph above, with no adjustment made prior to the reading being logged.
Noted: 66 °C
